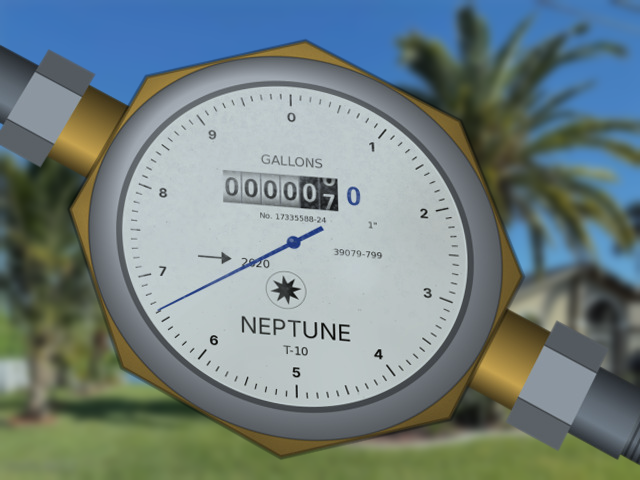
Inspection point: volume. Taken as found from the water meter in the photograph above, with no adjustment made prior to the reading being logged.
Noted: 66.6 gal
